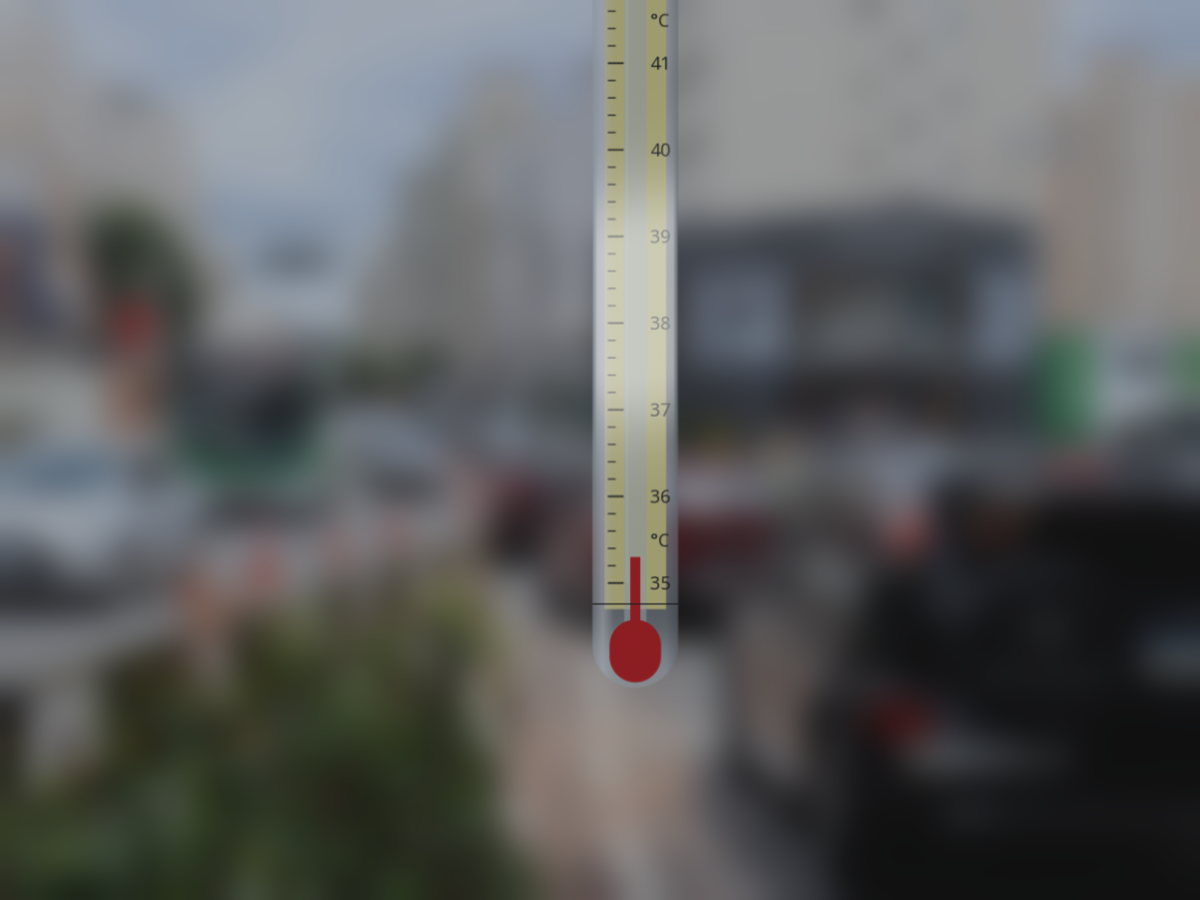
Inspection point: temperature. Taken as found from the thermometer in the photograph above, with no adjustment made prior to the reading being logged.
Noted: 35.3 °C
